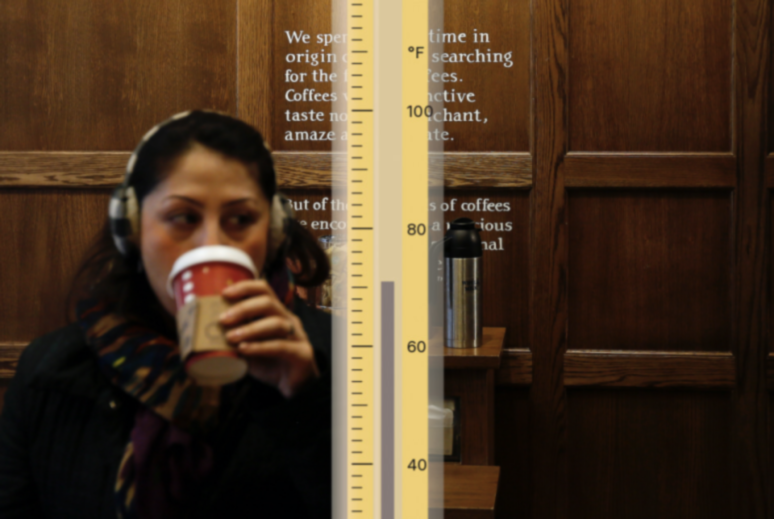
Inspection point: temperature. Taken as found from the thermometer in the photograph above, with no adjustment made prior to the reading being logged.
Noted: 71 °F
